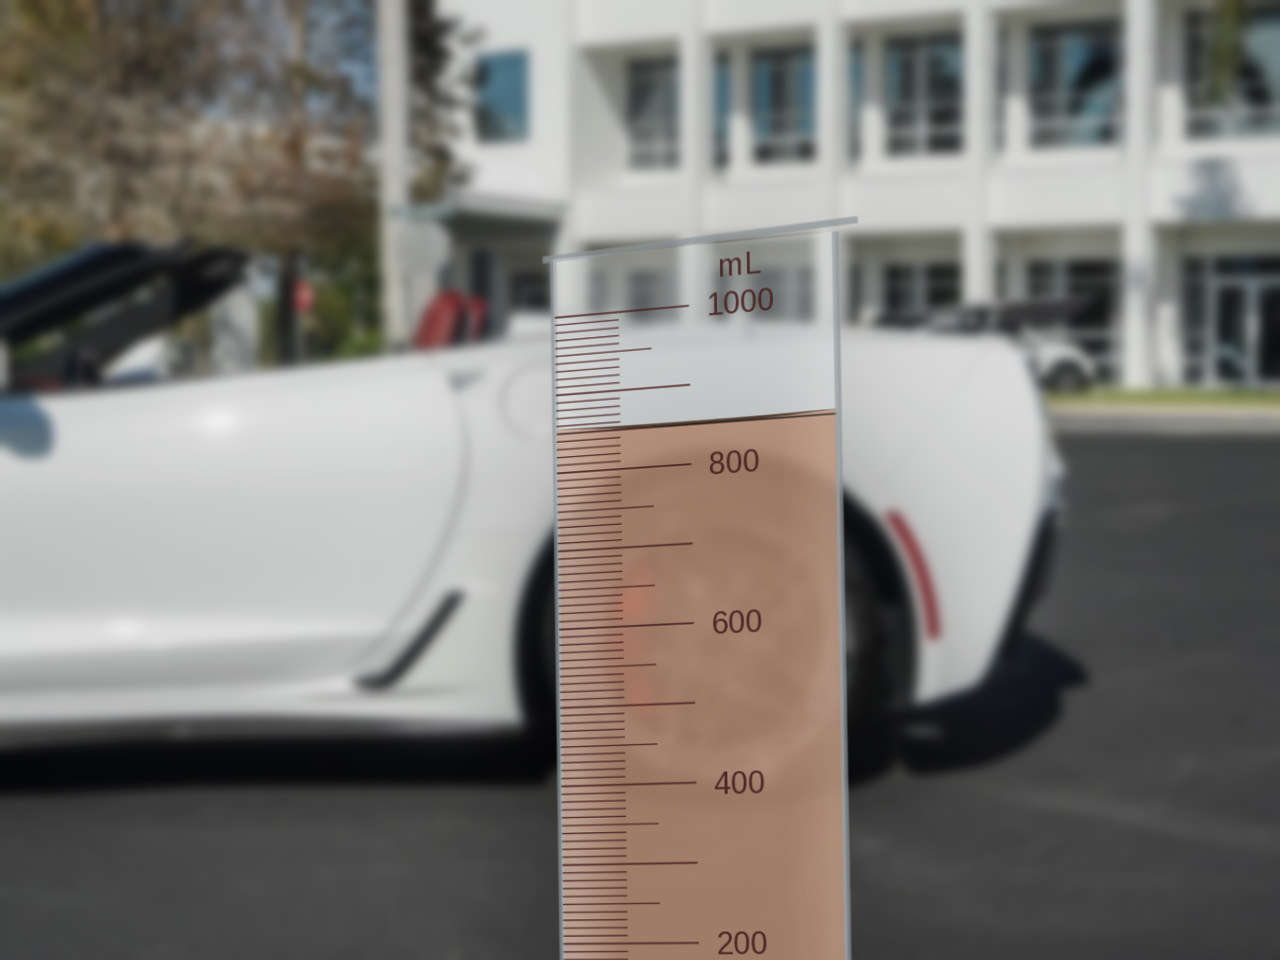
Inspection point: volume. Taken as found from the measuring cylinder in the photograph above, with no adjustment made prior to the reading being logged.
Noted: 850 mL
